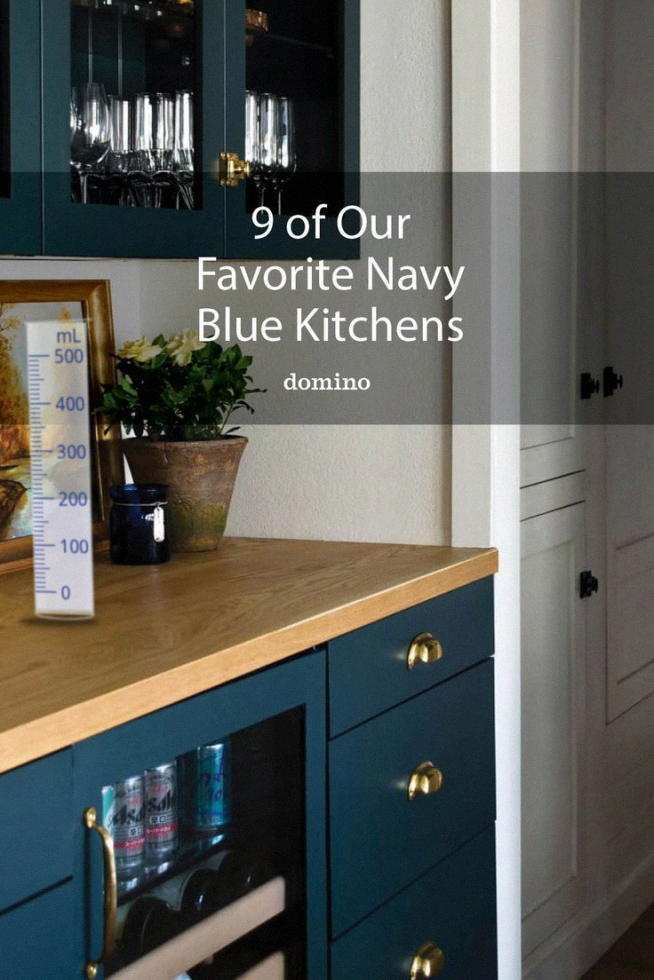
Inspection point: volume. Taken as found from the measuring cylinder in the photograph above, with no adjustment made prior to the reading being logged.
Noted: 200 mL
